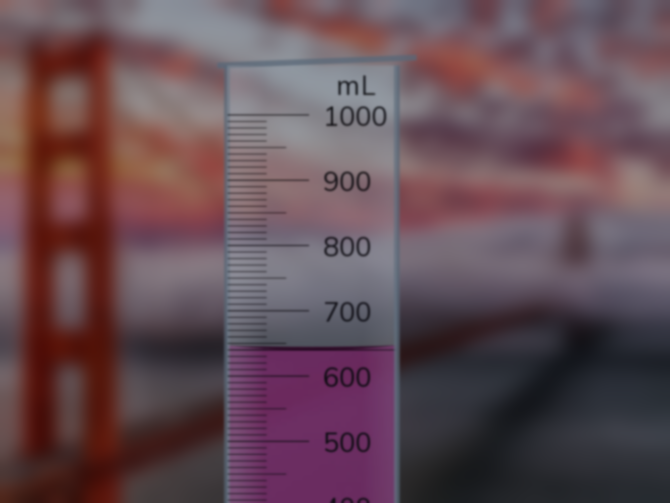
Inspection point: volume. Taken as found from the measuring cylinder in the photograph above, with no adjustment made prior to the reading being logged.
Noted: 640 mL
